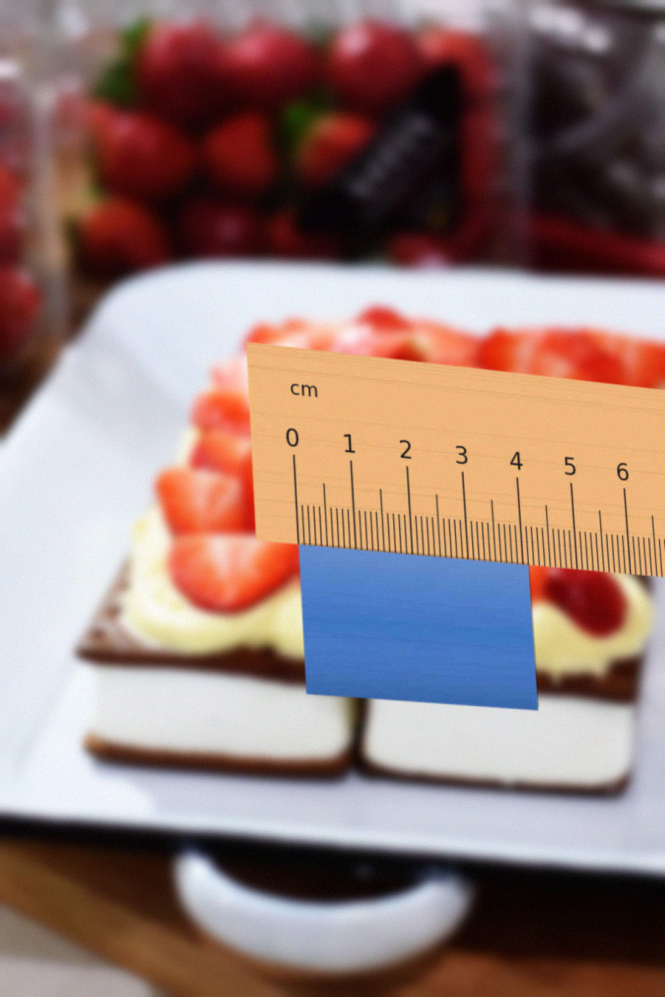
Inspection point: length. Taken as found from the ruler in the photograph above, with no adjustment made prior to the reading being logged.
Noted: 4.1 cm
